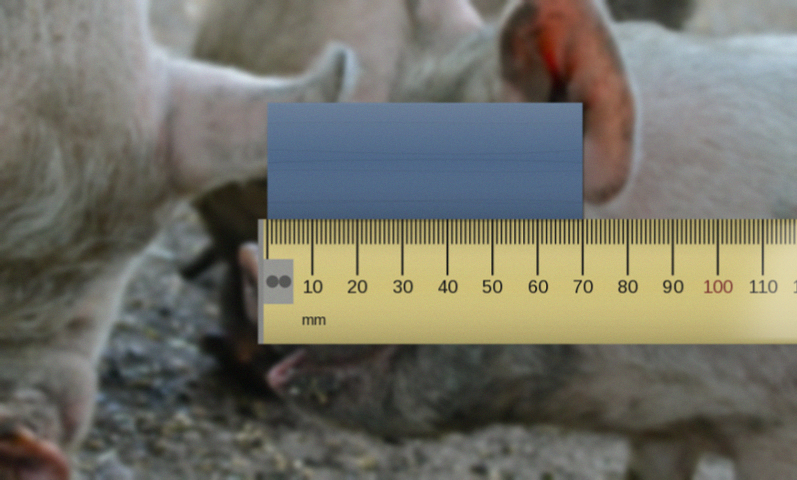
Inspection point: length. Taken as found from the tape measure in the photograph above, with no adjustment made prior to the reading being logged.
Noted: 70 mm
